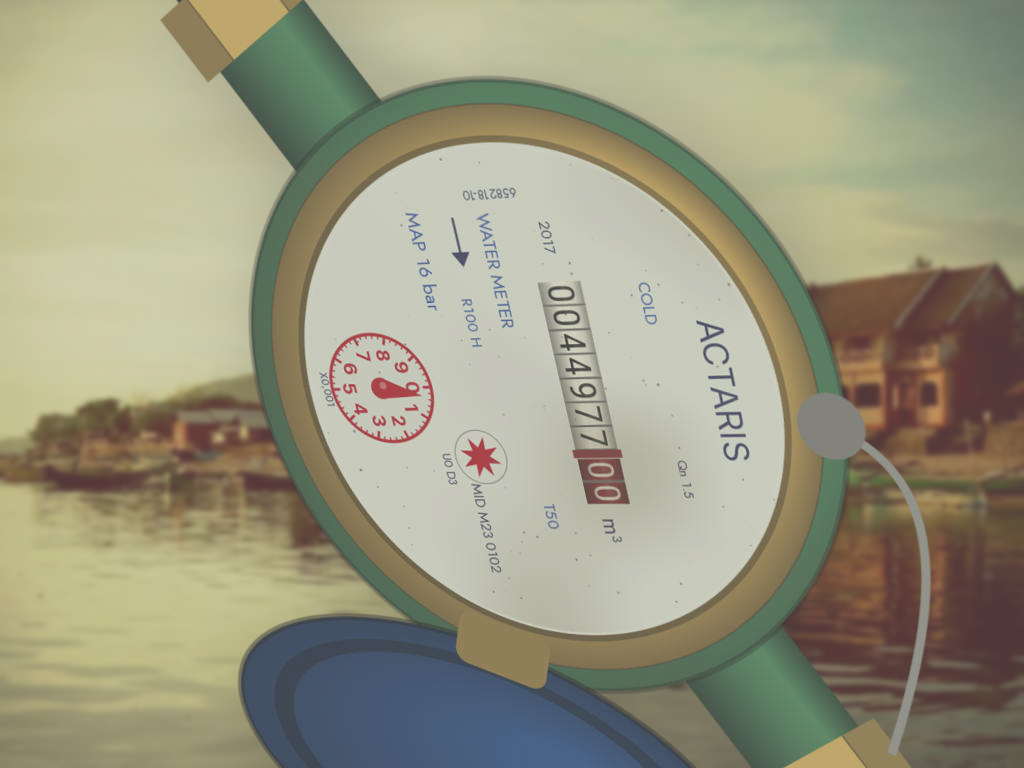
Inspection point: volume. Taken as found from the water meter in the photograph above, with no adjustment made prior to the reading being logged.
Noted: 44977.000 m³
